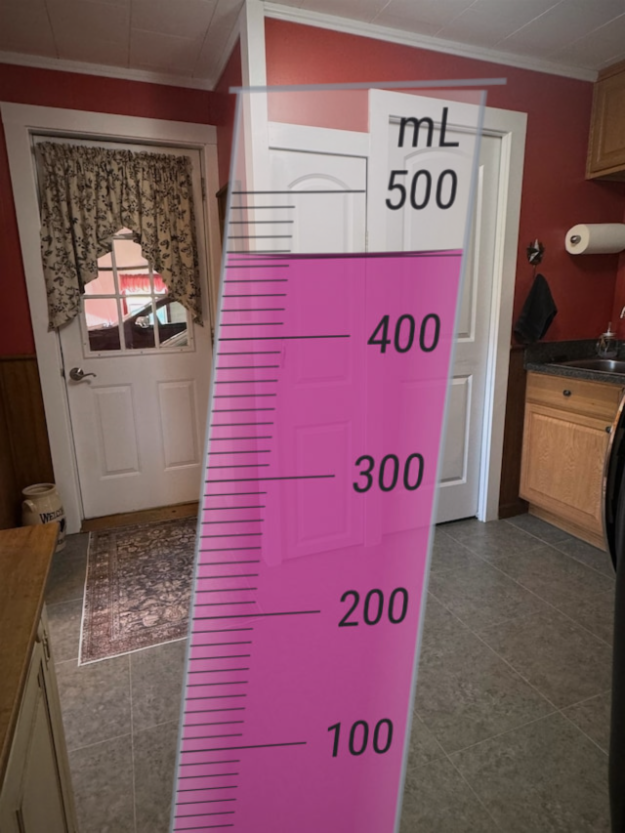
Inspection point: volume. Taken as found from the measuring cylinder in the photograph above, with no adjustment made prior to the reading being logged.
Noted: 455 mL
